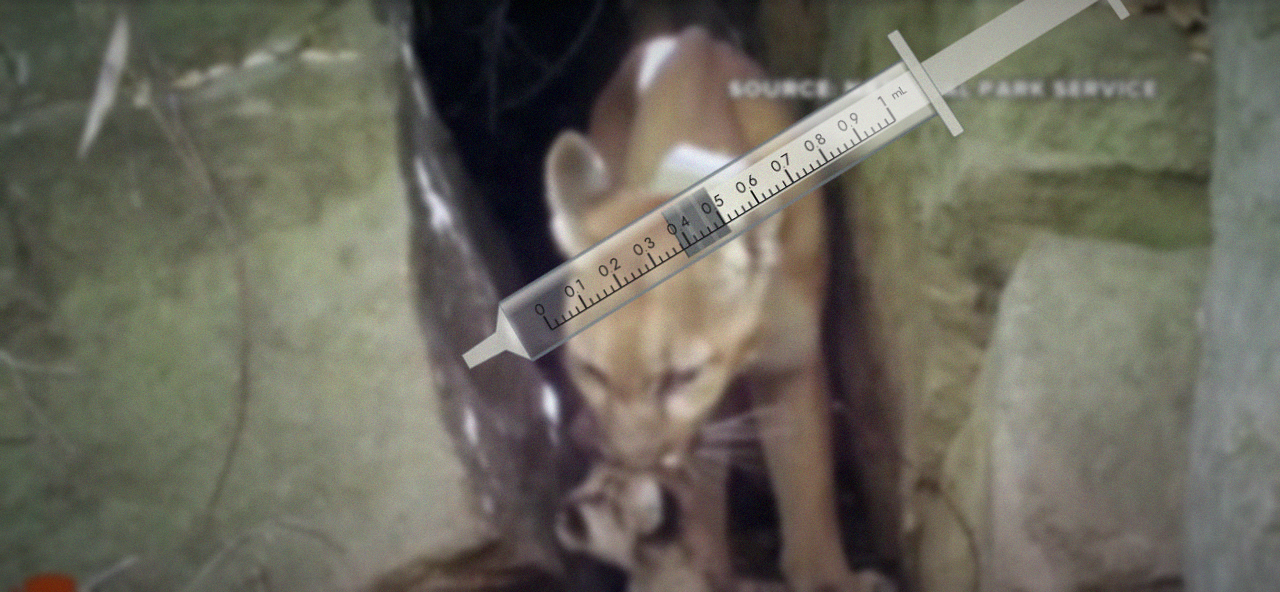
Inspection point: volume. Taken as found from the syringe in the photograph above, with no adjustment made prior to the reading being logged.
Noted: 0.38 mL
